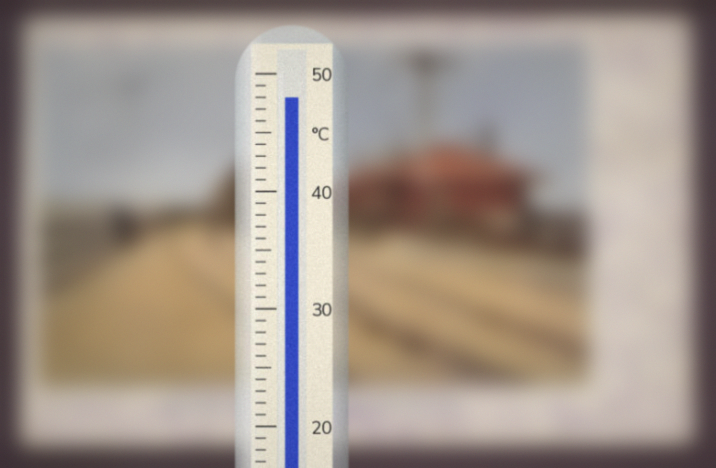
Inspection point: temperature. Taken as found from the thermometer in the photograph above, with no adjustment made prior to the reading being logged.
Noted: 48 °C
